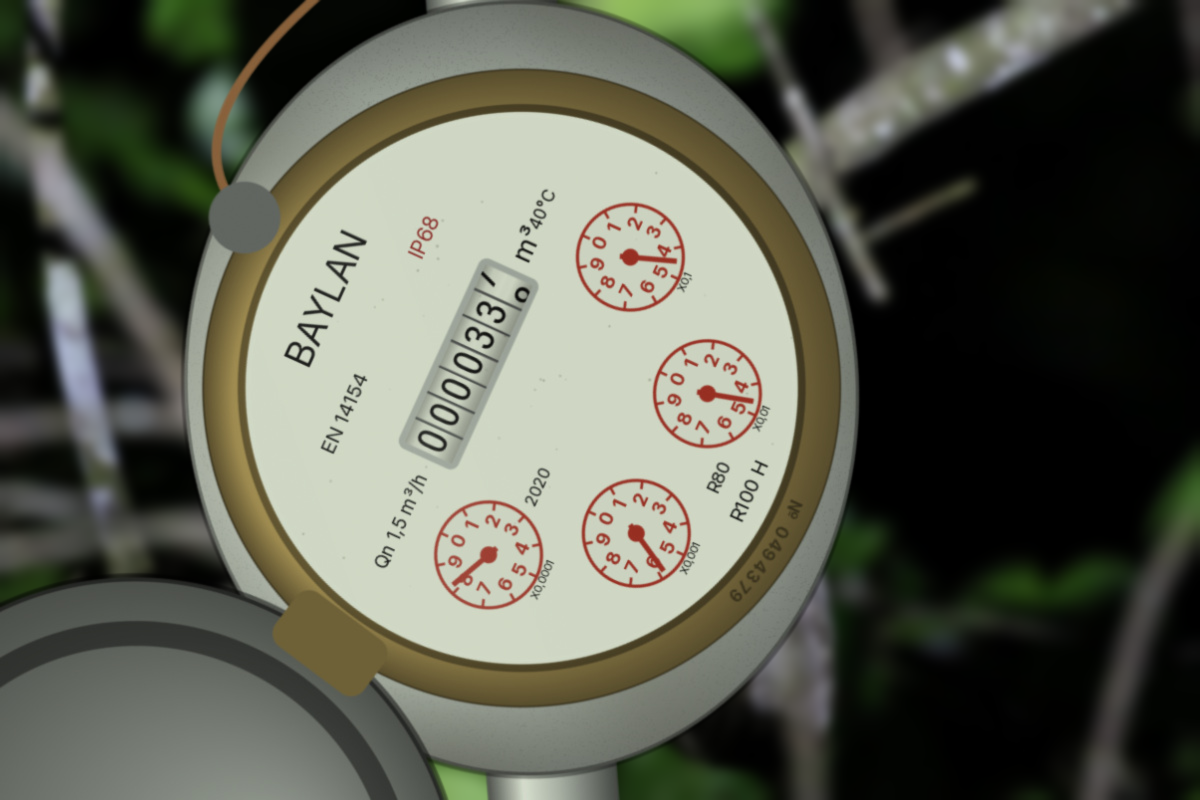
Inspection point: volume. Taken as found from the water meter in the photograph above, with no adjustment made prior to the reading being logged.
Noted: 337.4458 m³
